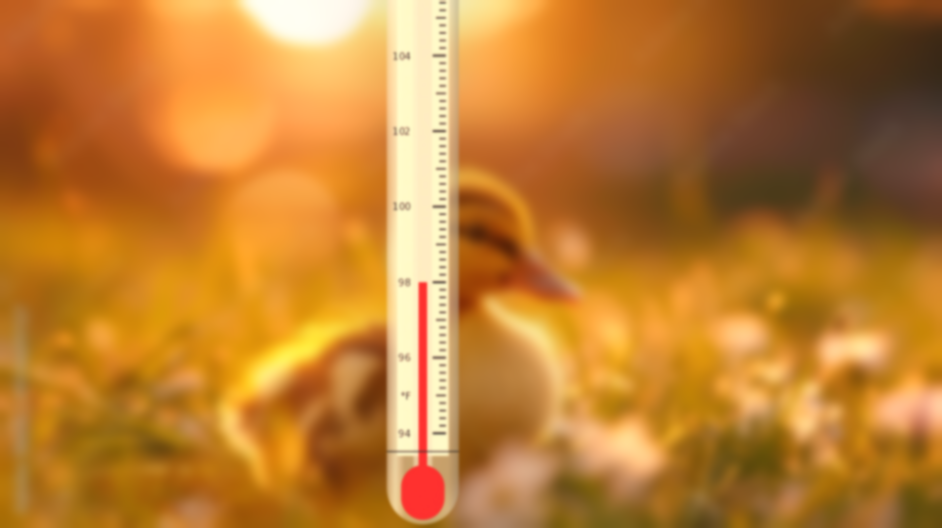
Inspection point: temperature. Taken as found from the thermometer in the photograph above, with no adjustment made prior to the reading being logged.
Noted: 98 °F
